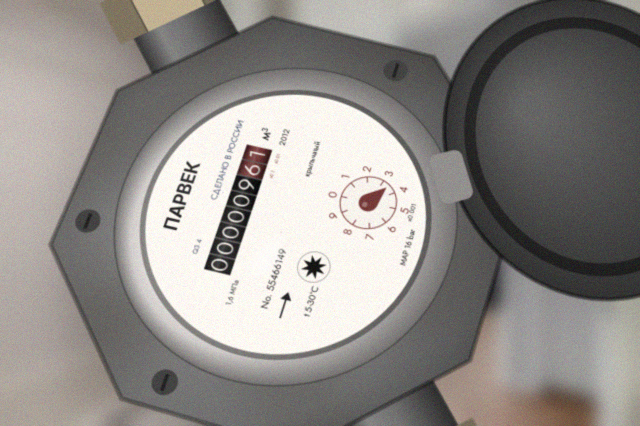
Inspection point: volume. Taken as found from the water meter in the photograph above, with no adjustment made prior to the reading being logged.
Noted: 9.613 m³
